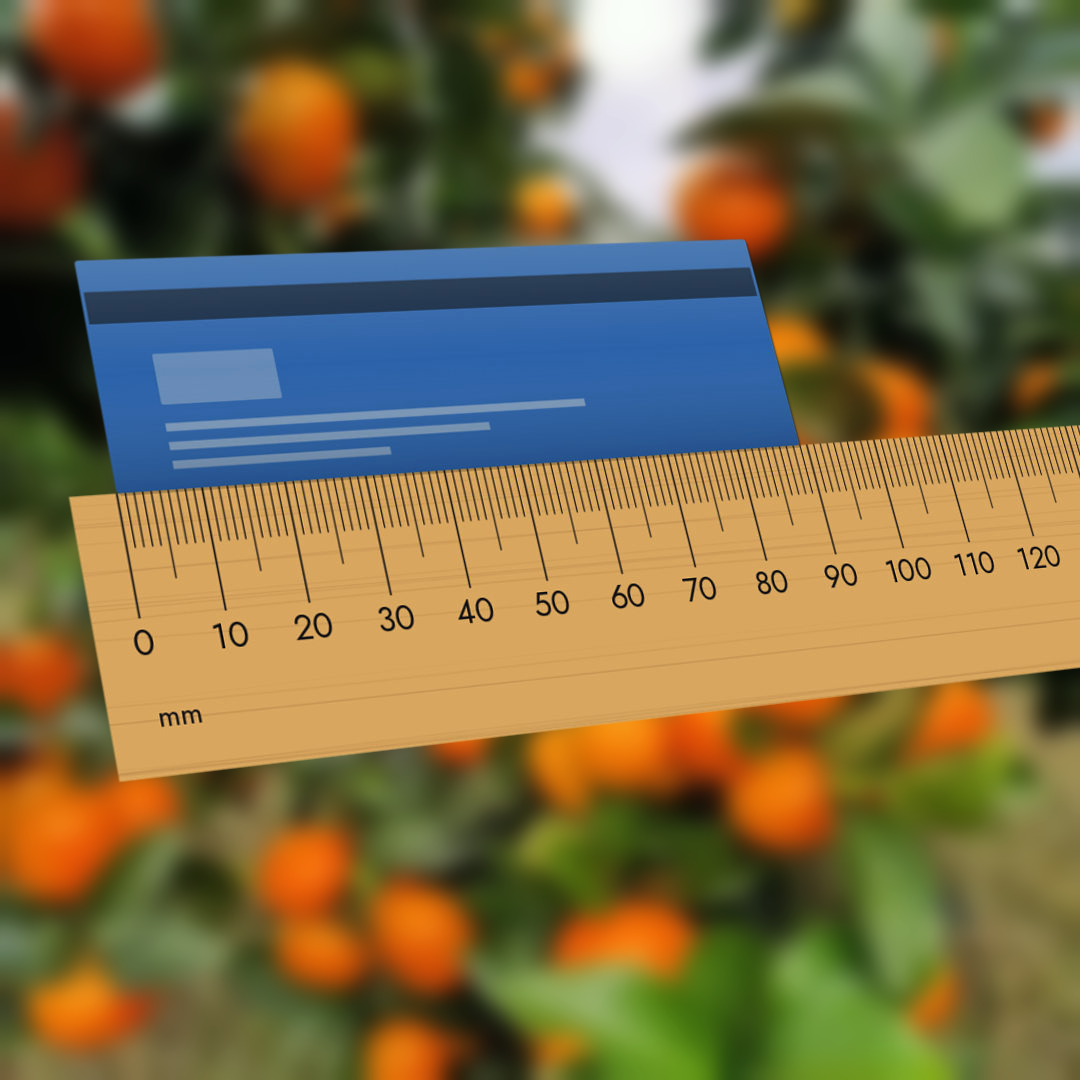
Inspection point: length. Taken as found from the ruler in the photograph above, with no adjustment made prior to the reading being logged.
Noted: 89 mm
